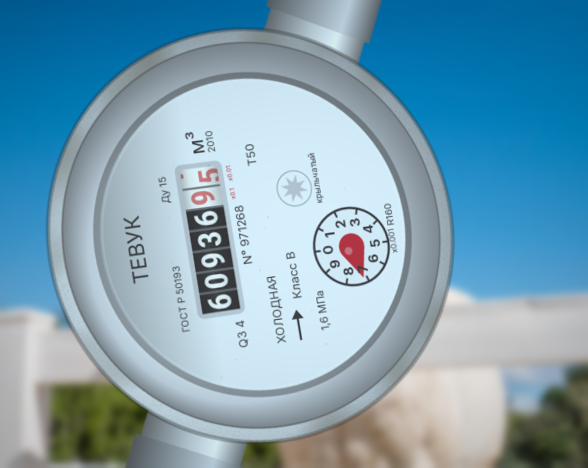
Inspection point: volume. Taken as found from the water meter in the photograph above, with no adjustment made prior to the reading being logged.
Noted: 60936.947 m³
